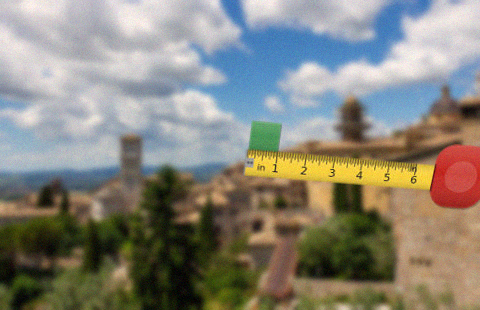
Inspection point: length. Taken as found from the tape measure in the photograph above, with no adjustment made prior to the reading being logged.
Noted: 1 in
